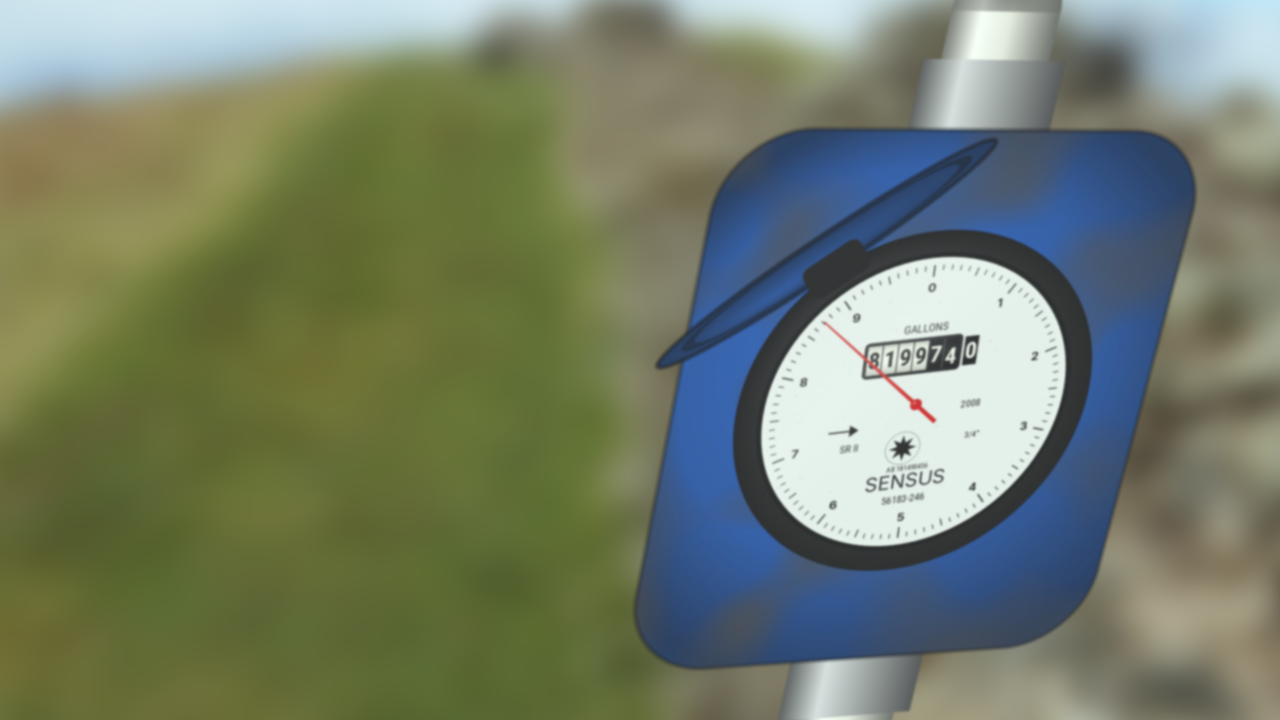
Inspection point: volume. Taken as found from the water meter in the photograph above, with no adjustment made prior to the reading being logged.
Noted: 8199738.7 gal
